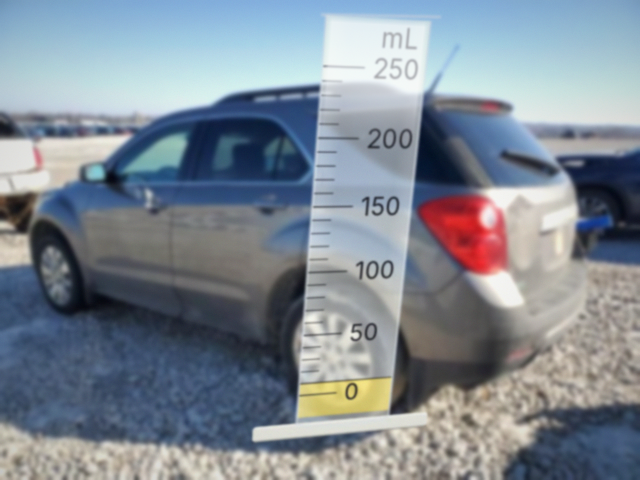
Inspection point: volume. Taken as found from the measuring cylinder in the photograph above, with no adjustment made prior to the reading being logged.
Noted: 10 mL
